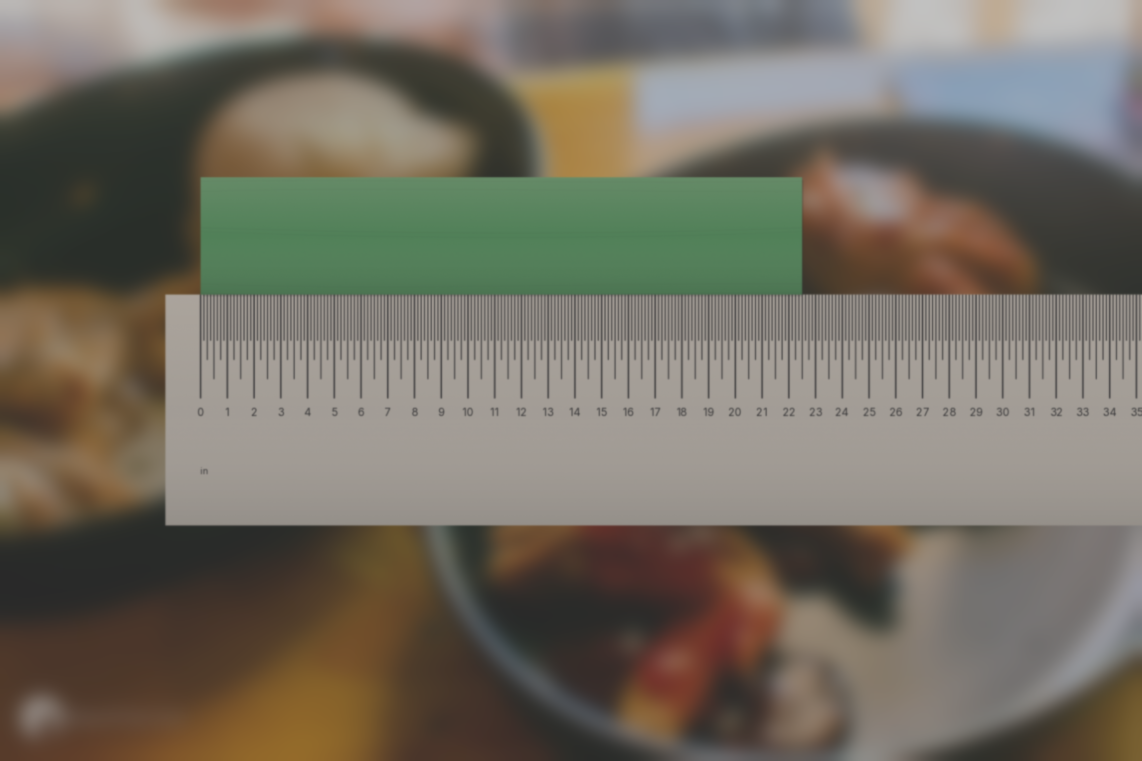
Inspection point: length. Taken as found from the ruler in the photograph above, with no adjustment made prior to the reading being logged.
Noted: 22.5 in
